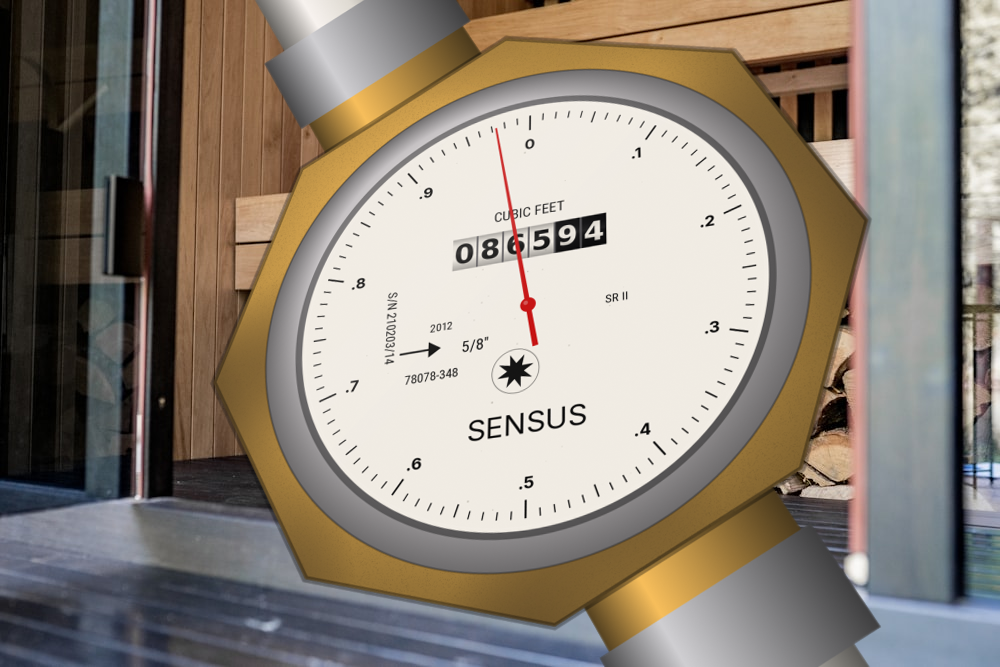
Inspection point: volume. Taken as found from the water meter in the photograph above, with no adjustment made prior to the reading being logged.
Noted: 86593.97 ft³
